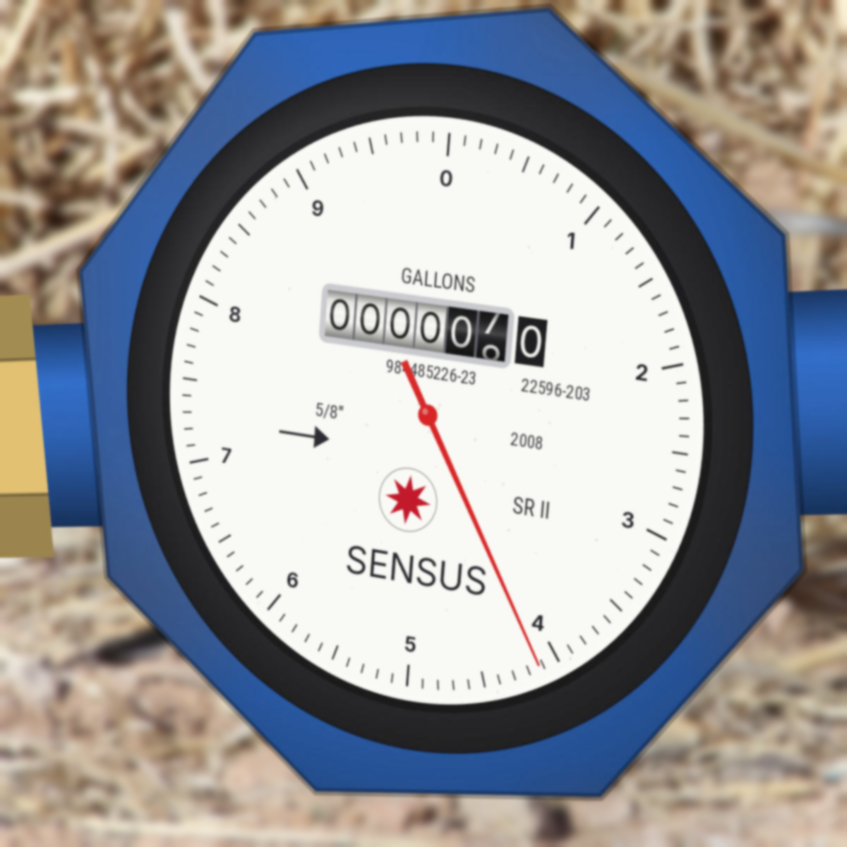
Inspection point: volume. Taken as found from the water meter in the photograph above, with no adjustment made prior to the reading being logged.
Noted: 74.1 gal
